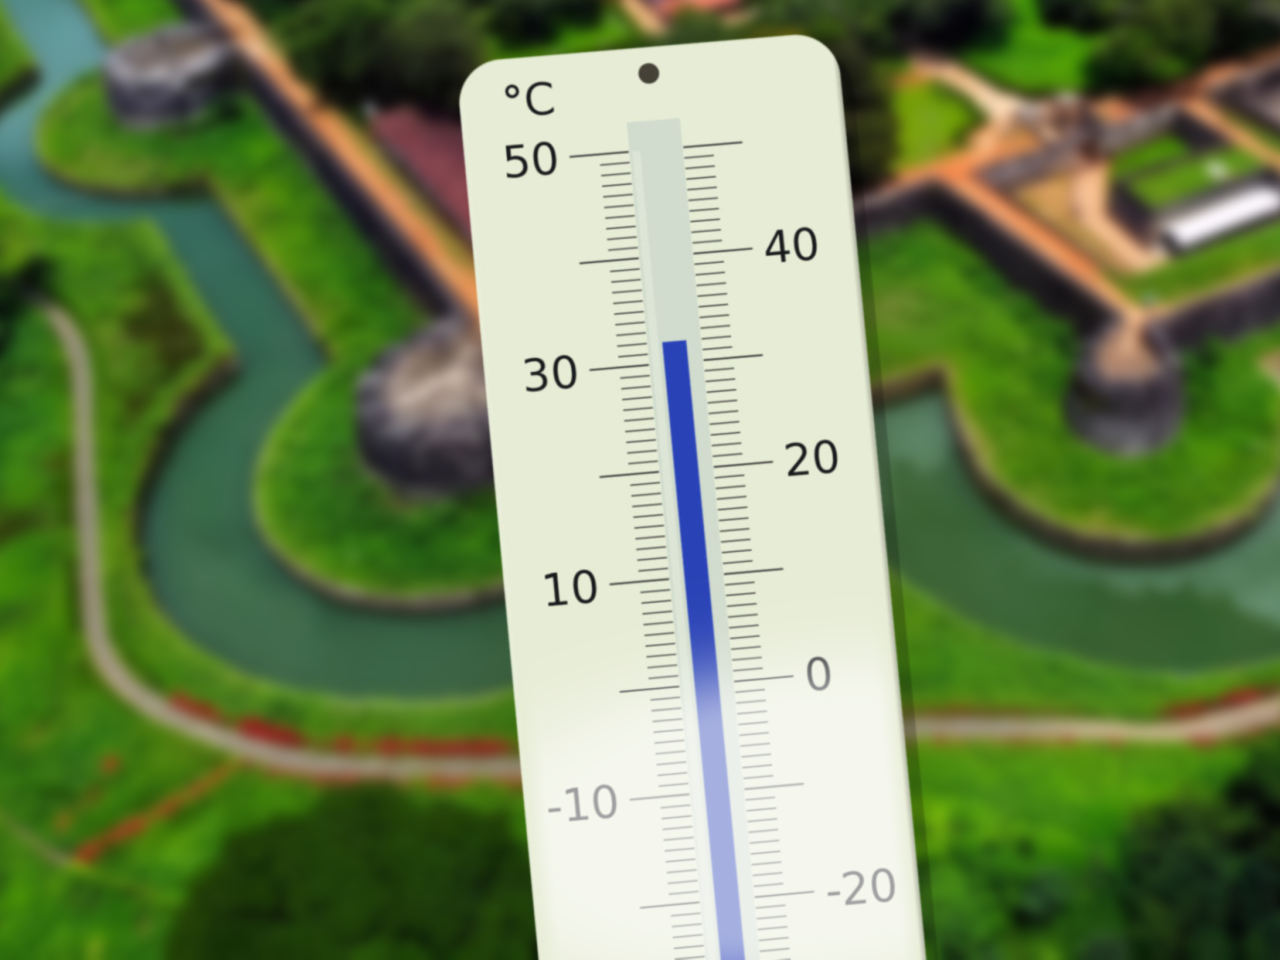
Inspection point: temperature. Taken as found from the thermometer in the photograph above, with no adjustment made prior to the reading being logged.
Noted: 32 °C
